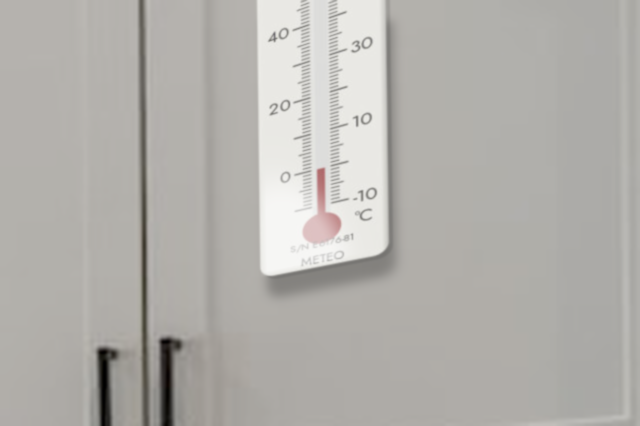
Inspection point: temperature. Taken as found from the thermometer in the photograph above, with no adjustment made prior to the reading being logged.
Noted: 0 °C
